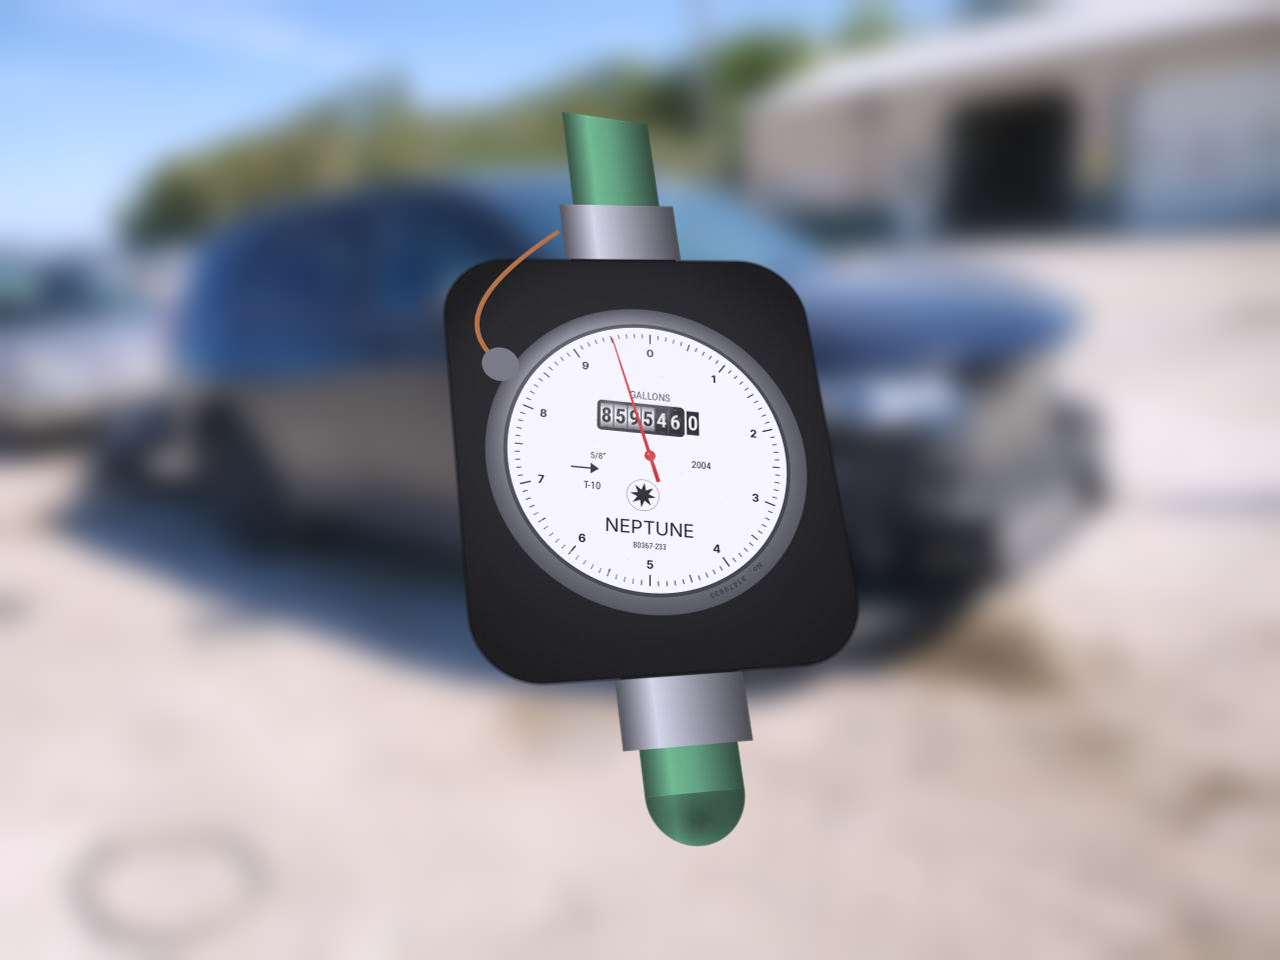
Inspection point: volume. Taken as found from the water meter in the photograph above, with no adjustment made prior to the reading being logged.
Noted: 8595459.5 gal
